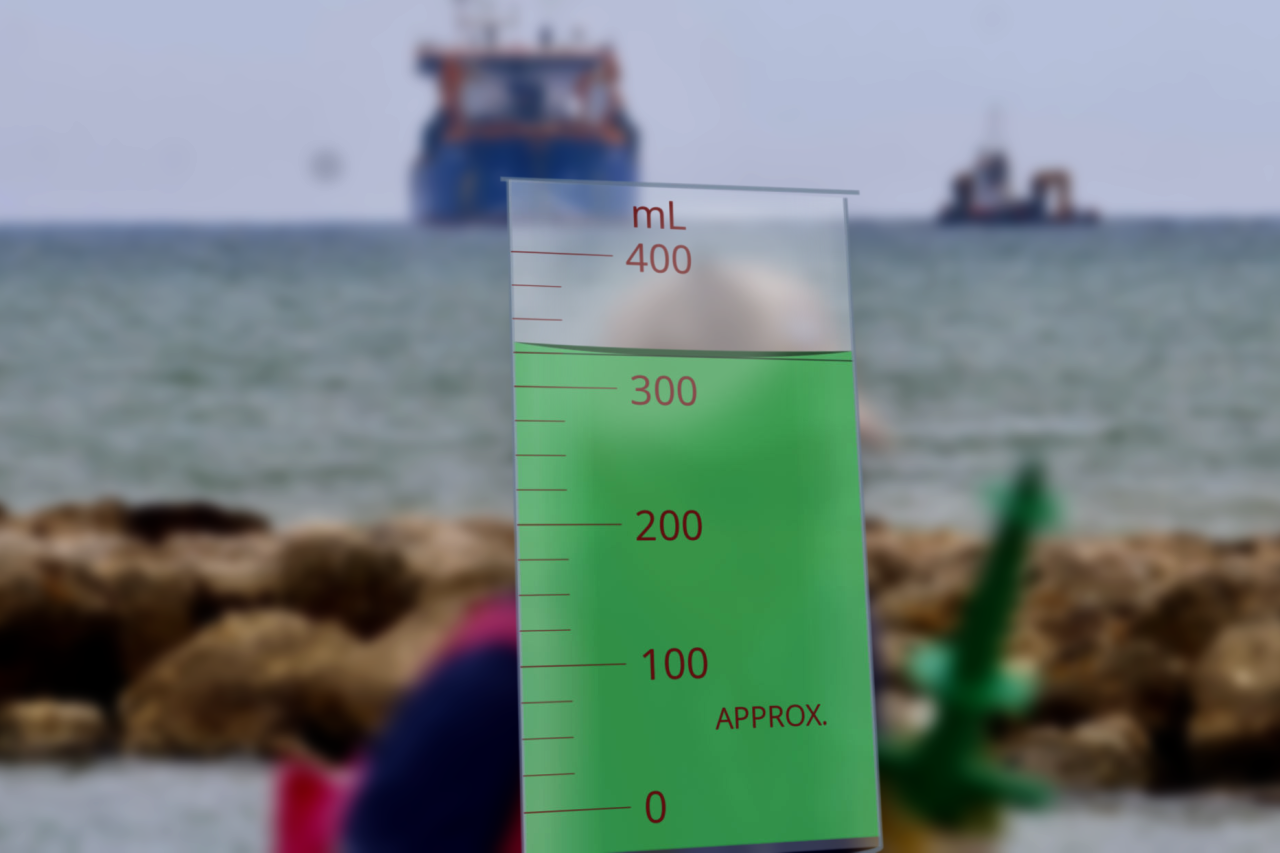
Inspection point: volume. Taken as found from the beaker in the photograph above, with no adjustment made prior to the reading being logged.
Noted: 325 mL
